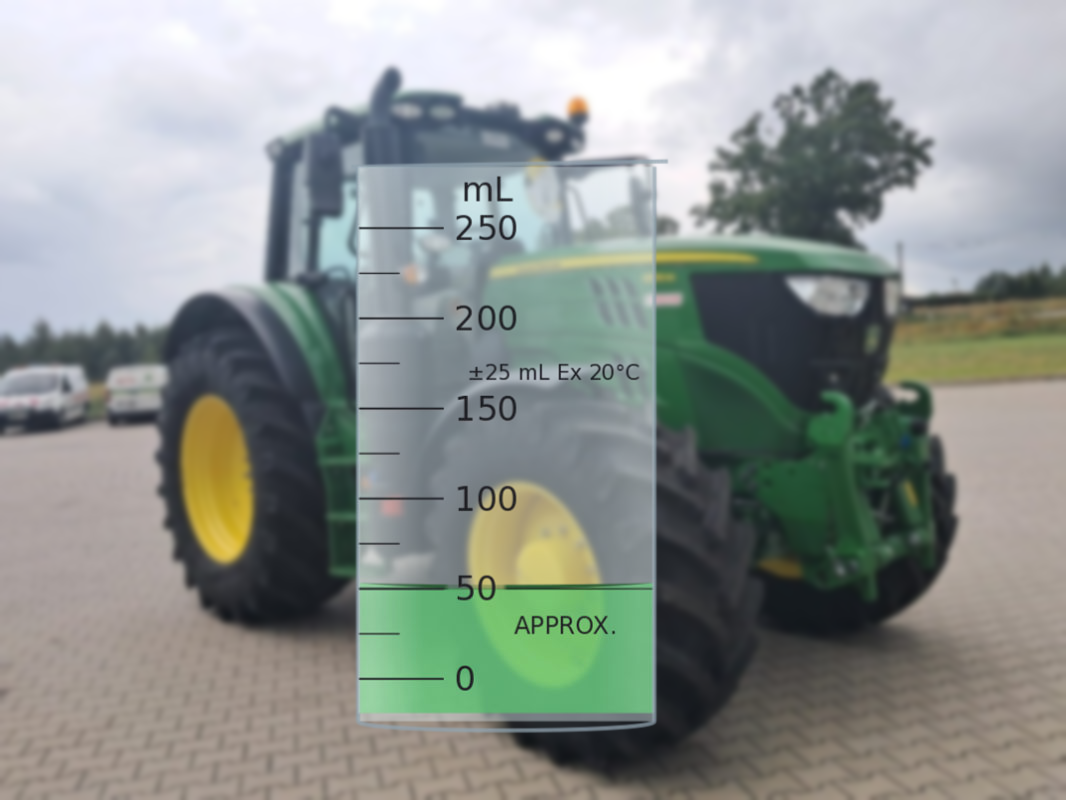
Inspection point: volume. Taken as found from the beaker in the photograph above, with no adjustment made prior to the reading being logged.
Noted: 50 mL
